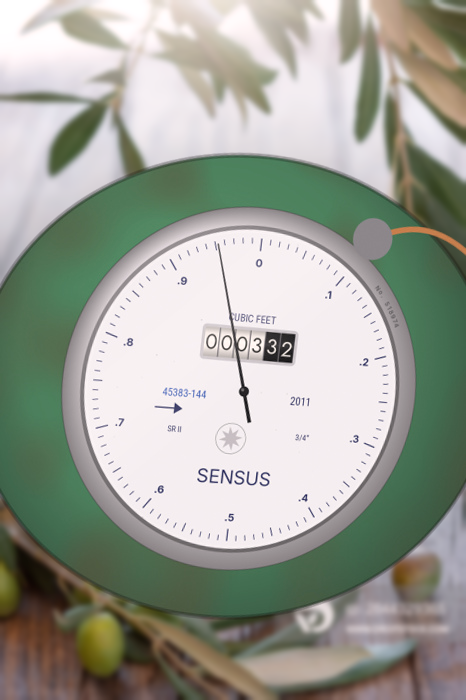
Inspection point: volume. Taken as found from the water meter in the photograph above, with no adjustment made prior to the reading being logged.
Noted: 331.95 ft³
